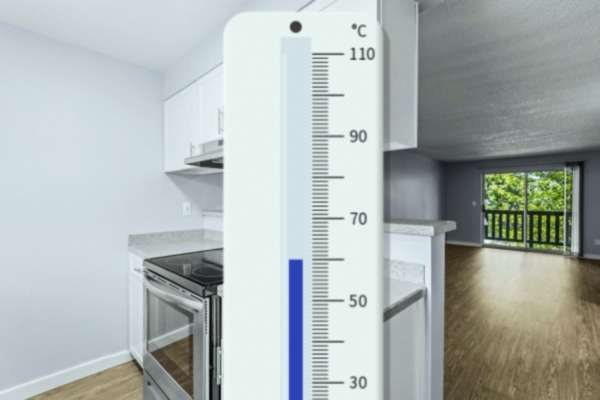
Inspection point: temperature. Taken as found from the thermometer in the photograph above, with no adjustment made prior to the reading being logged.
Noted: 60 °C
